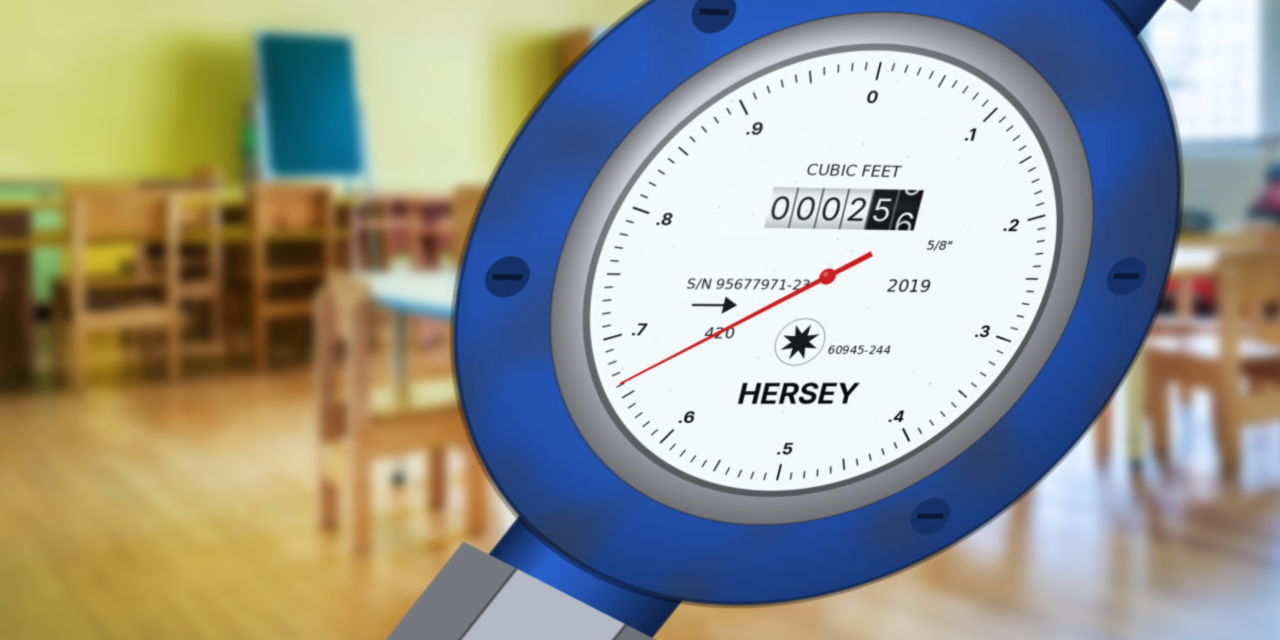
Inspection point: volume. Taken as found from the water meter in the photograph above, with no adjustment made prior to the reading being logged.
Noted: 255.66 ft³
